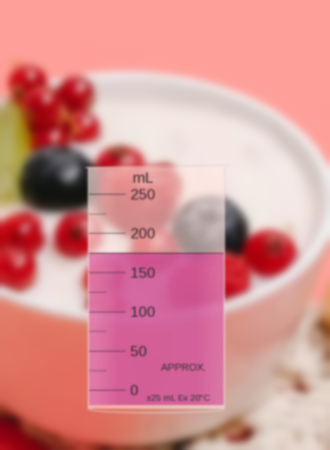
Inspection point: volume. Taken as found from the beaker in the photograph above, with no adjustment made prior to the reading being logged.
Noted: 175 mL
